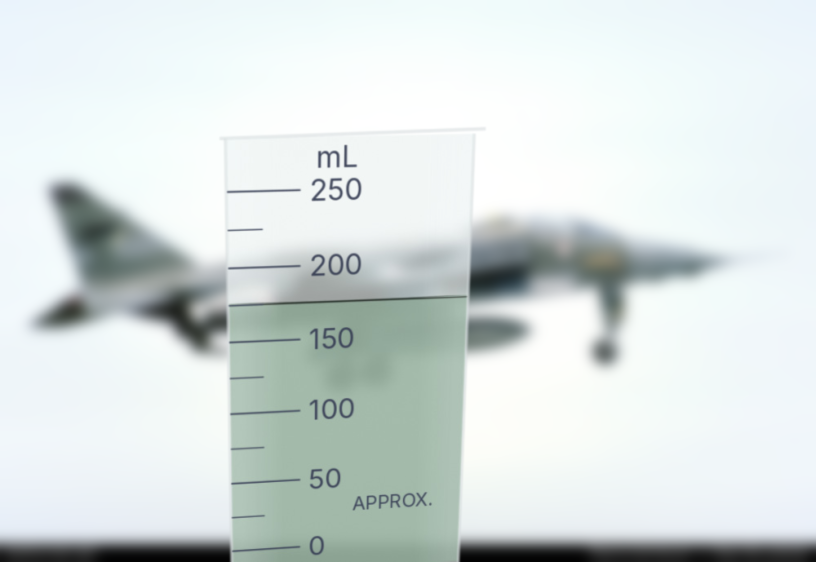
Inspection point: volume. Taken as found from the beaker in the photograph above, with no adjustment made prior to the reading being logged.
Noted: 175 mL
